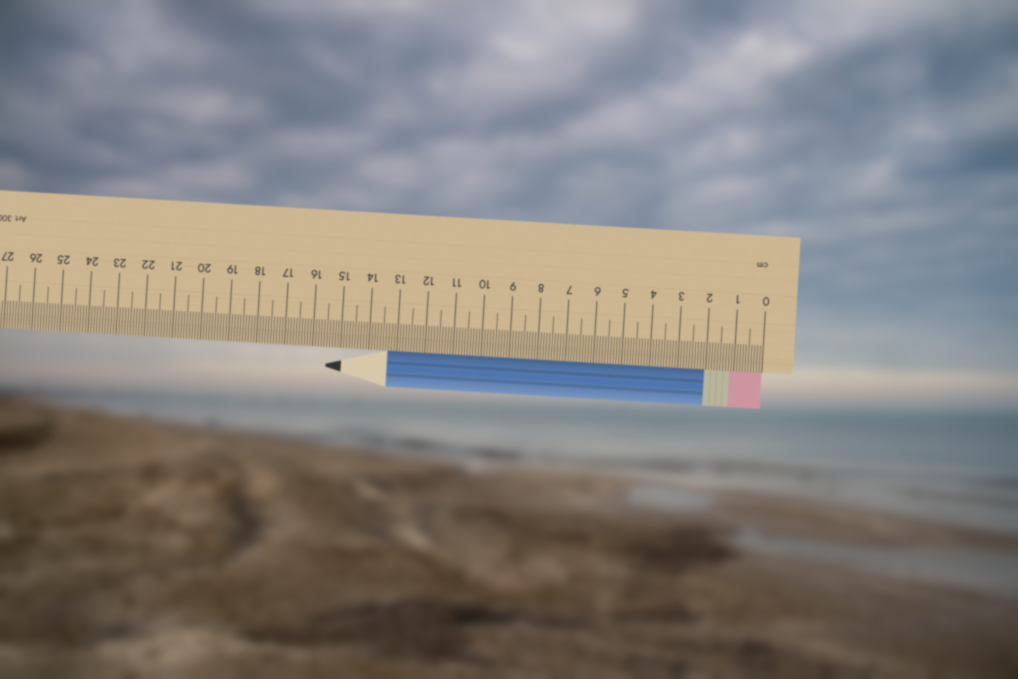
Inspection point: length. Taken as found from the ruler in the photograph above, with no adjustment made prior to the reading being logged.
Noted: 15.5 cm
